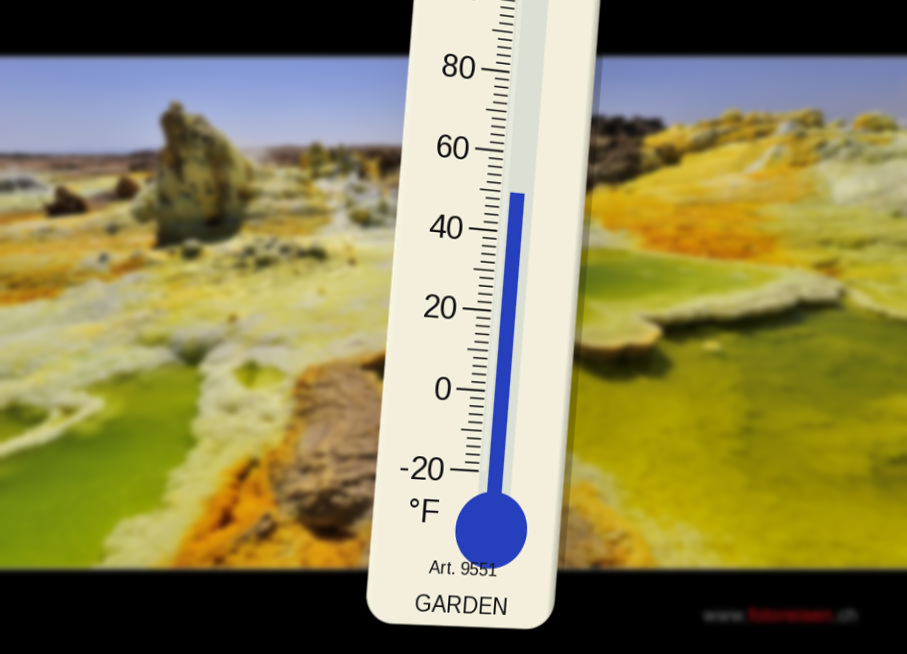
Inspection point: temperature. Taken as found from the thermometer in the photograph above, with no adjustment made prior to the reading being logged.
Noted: 50 °F
